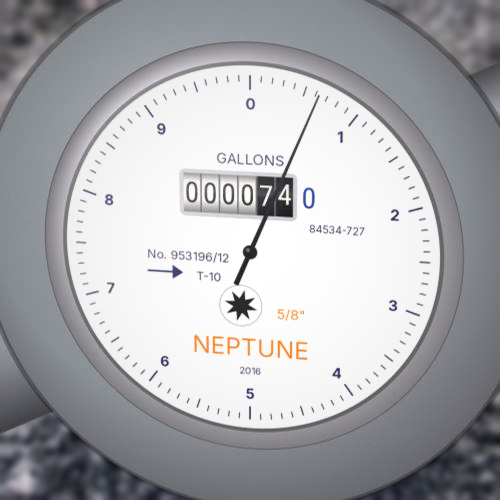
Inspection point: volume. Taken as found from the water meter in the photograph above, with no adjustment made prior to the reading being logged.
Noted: 740.6 gal
